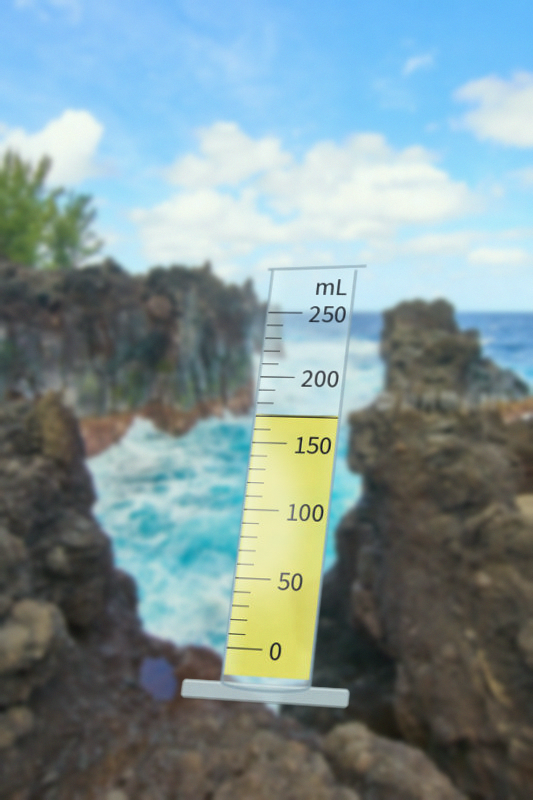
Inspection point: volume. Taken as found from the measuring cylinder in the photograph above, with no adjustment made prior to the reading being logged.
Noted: 170 mL
